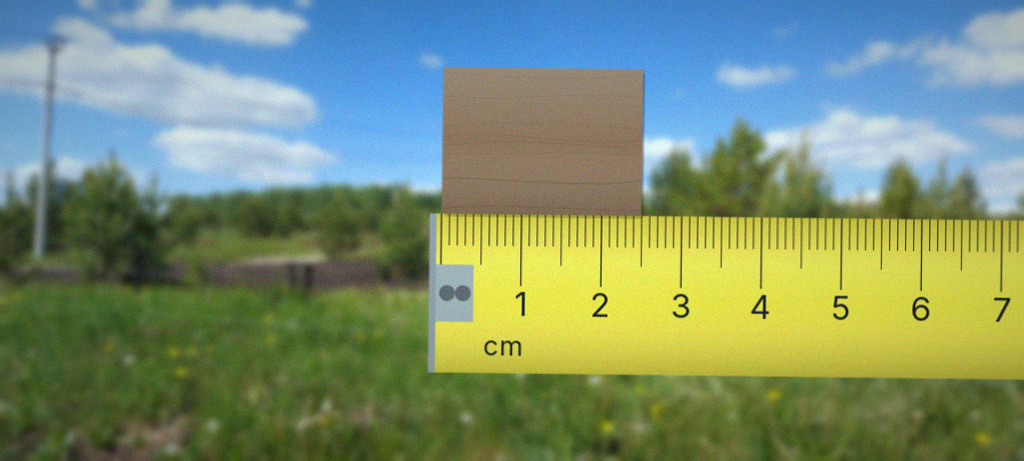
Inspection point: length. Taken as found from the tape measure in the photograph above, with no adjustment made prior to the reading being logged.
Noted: 2.5 cm
